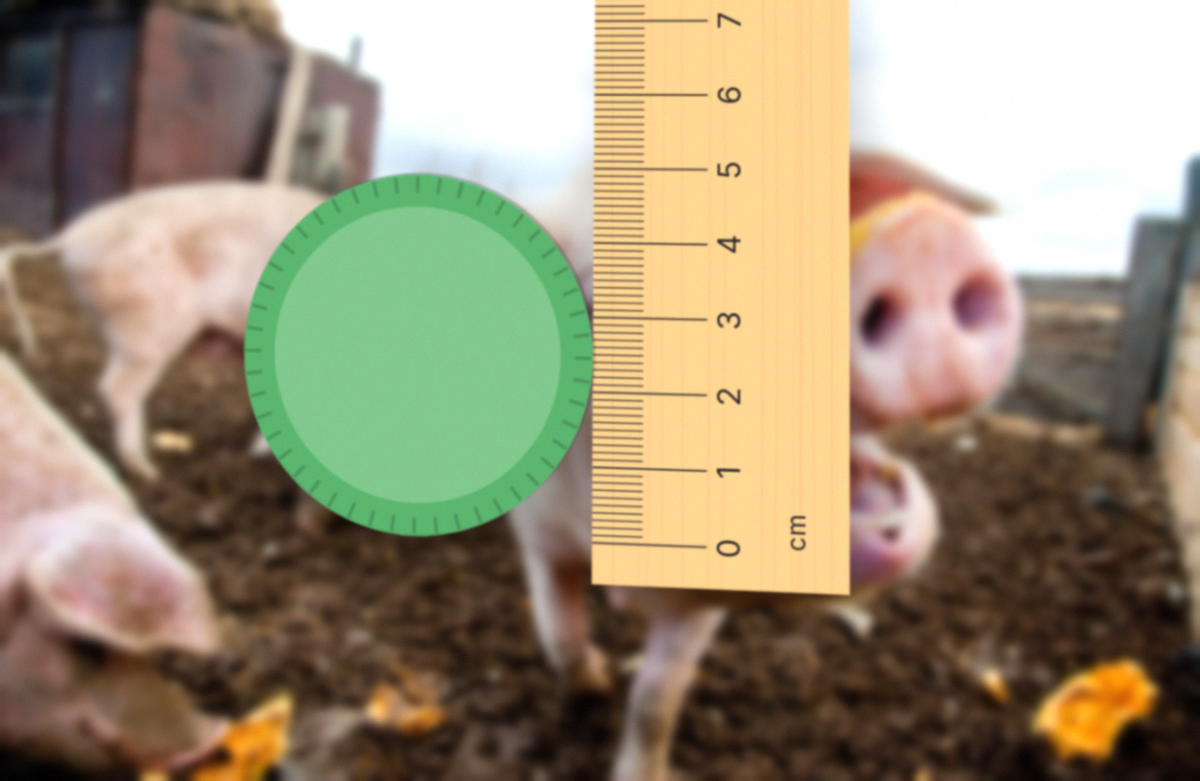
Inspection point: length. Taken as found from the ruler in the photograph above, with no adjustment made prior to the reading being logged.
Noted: 4.9 cm
